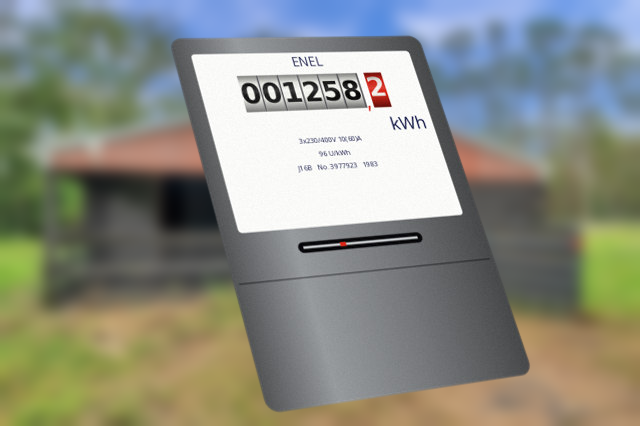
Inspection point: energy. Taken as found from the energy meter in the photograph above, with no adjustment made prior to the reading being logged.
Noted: 1258.2 kWh
